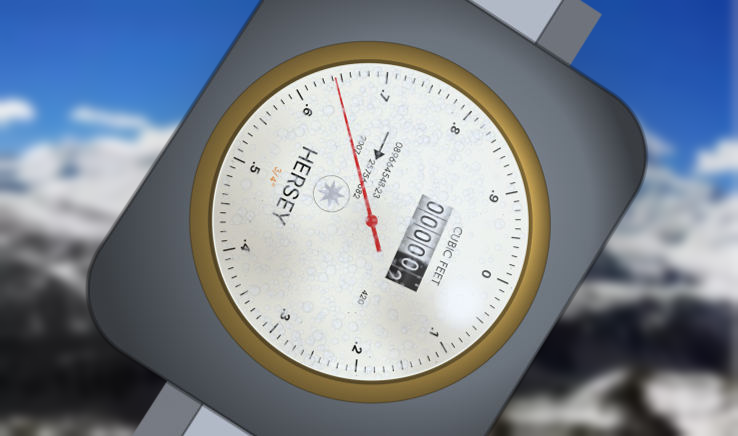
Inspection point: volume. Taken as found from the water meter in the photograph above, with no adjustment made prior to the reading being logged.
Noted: 1.64 ft³
